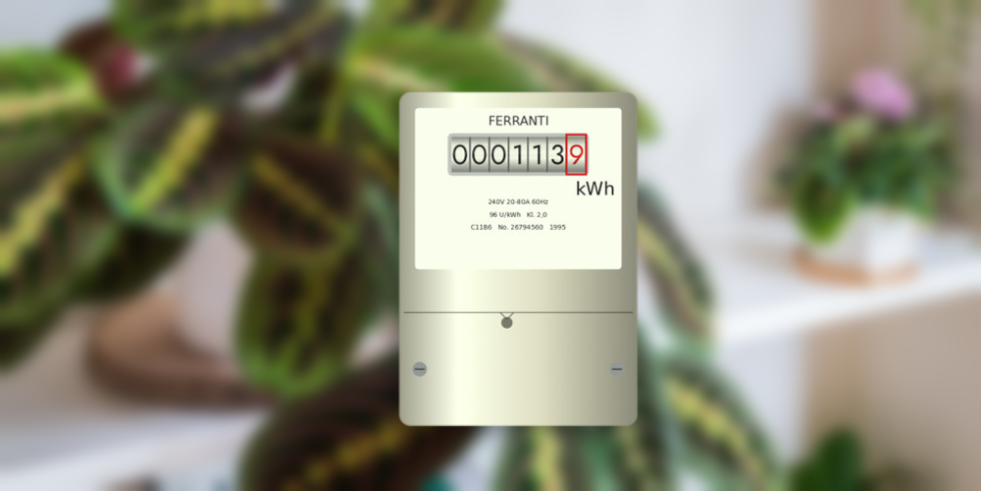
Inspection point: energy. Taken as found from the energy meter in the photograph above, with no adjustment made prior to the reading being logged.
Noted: 113.9 kWh
